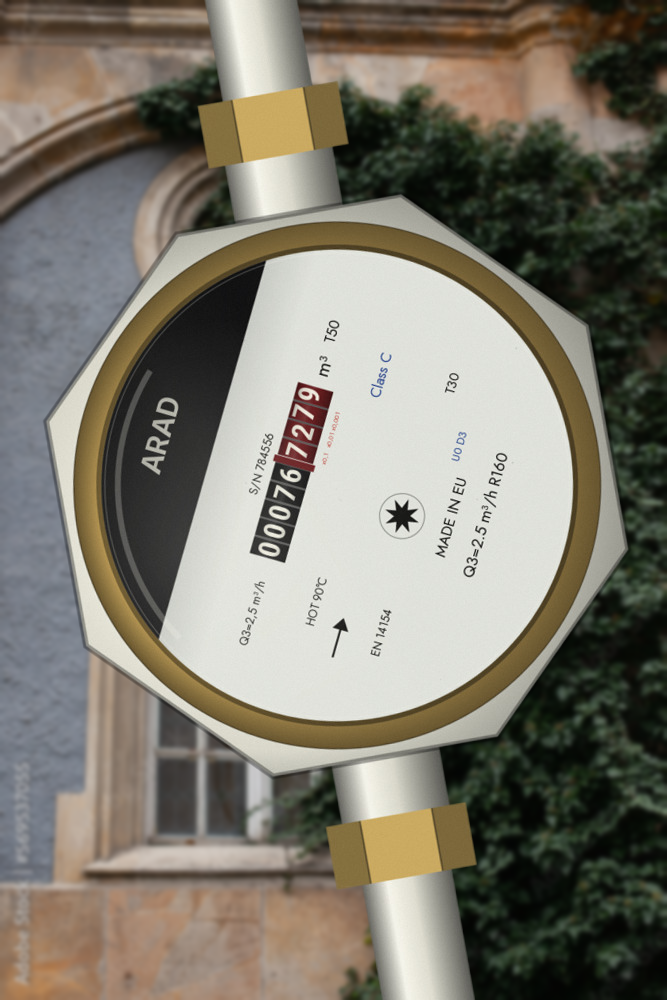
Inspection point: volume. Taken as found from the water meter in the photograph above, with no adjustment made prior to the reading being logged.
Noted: 76.7279 m³
